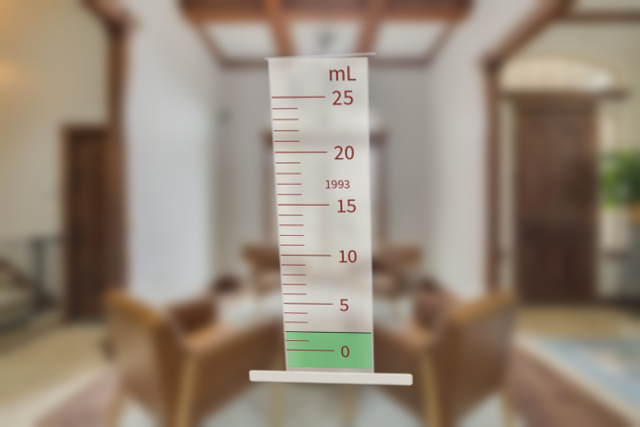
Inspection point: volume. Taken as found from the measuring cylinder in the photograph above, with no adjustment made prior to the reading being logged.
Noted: 2 mL
